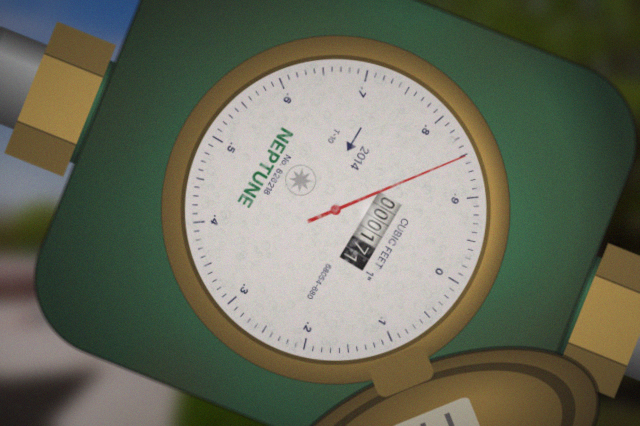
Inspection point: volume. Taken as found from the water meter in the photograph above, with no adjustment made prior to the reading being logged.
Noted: 170.85 ft³
